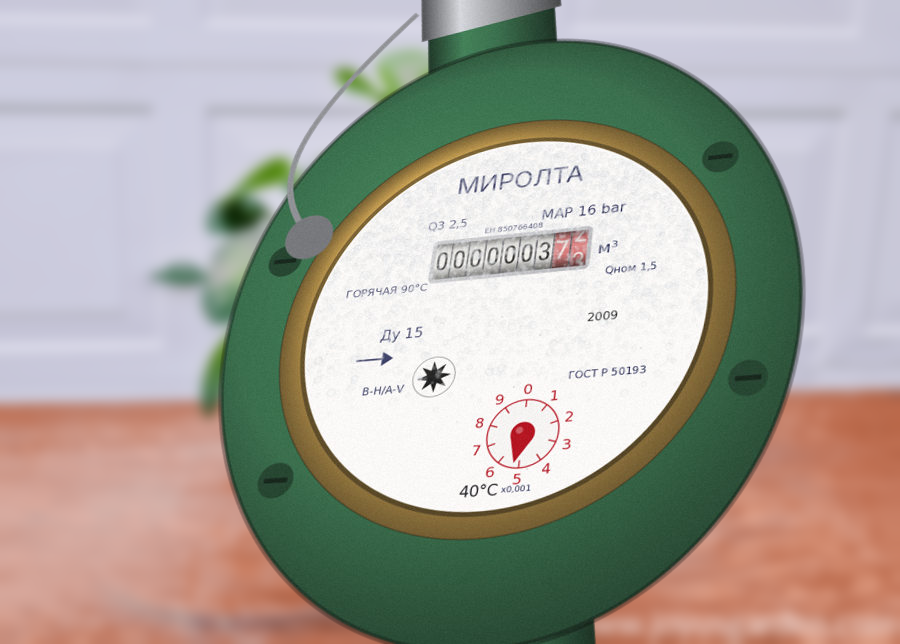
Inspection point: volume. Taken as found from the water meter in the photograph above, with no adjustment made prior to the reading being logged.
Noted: 3.725 m³
